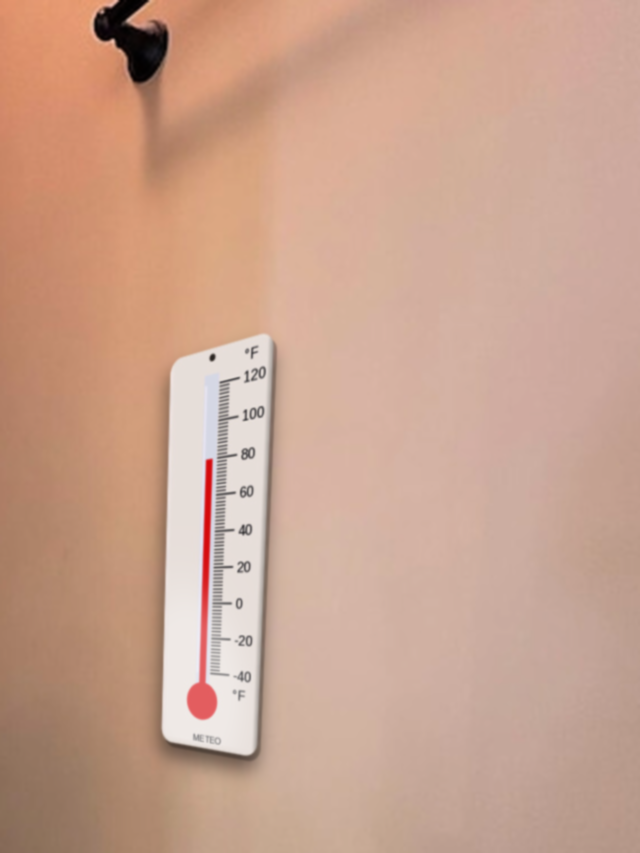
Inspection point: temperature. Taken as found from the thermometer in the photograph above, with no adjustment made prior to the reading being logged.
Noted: 80 °F
